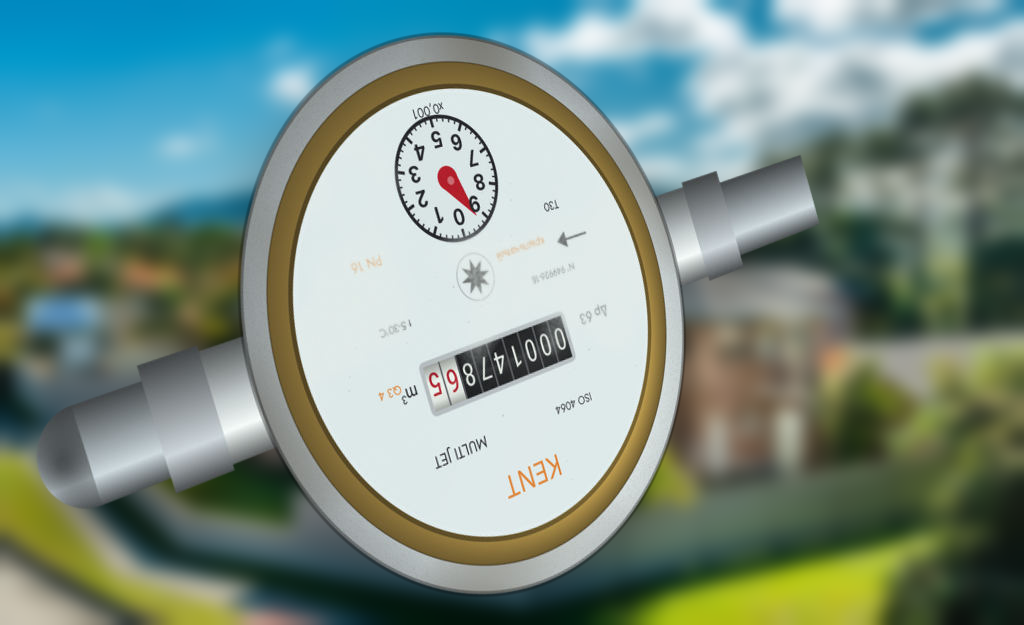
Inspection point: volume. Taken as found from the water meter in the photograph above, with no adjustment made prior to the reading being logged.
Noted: 1478.649 m³
